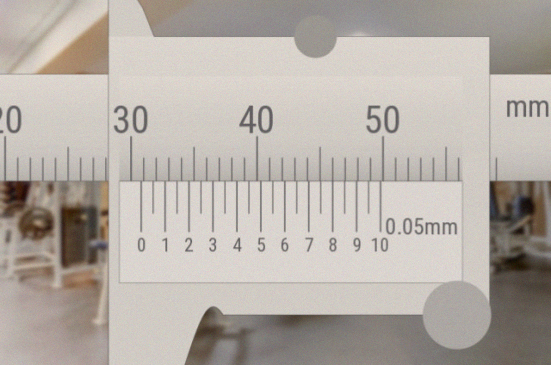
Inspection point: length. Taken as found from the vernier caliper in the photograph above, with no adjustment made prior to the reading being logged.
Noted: 30.8 mm
